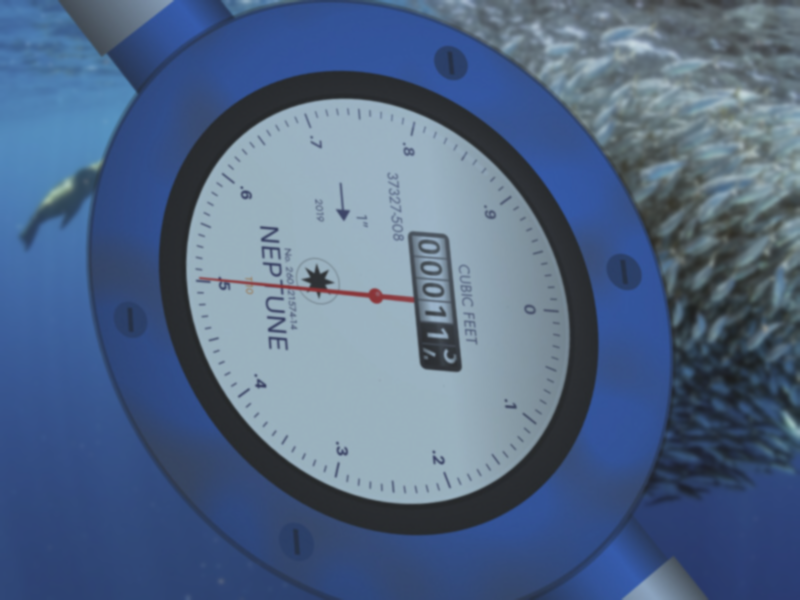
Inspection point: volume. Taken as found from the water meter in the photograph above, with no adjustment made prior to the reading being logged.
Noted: 113.50 ft³
